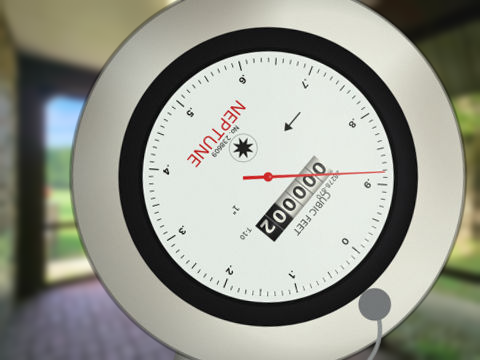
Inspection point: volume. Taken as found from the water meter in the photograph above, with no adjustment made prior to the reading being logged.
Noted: 1.88 ft³
